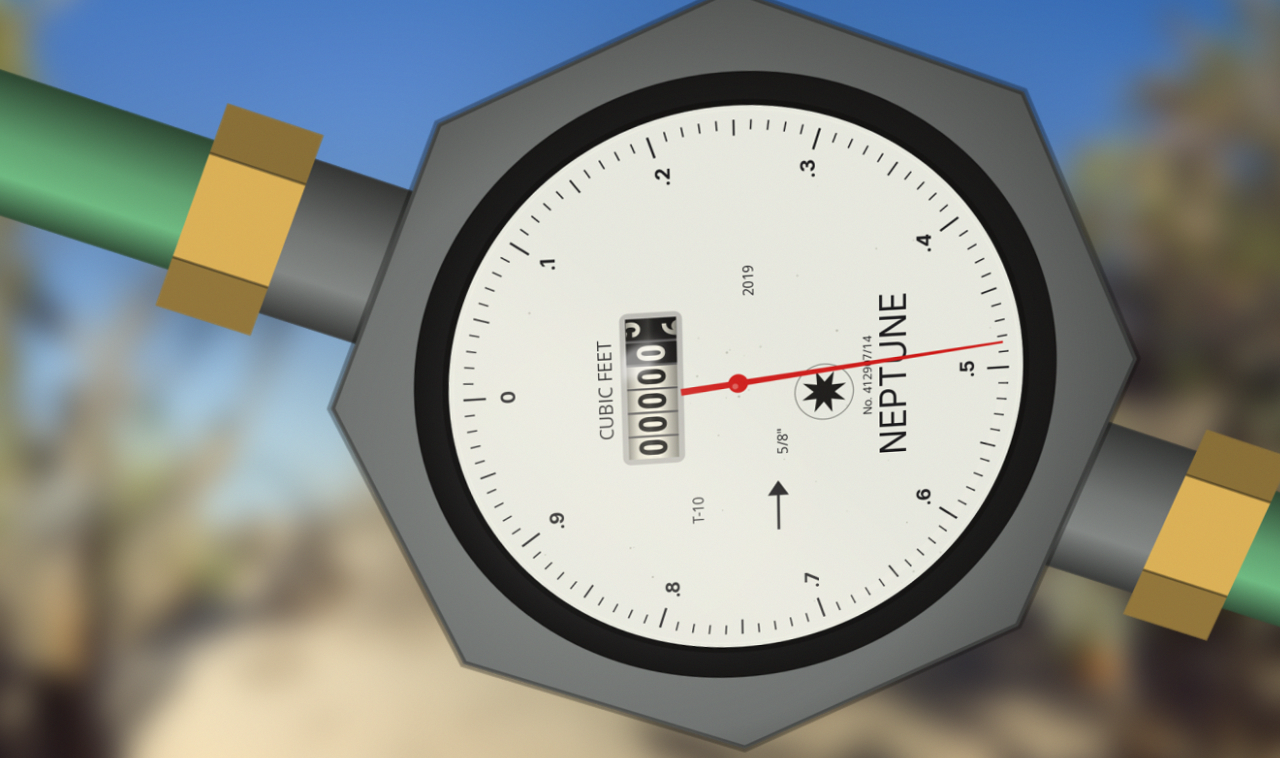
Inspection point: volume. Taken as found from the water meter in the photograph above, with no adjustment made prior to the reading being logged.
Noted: 5.48 ft³
